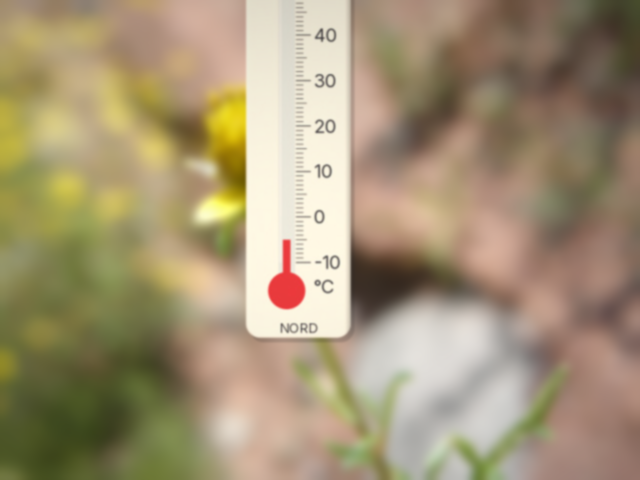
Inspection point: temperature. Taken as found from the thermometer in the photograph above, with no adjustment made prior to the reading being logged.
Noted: -5 °C
